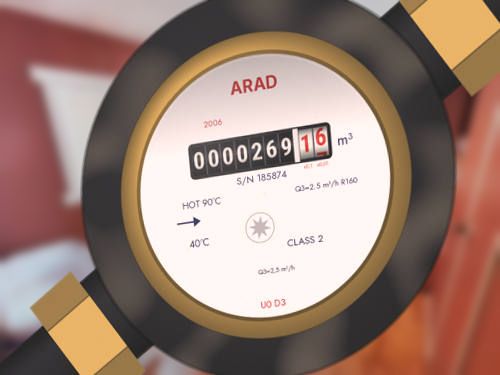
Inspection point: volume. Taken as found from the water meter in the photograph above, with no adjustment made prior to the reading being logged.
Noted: 269.16 m³
